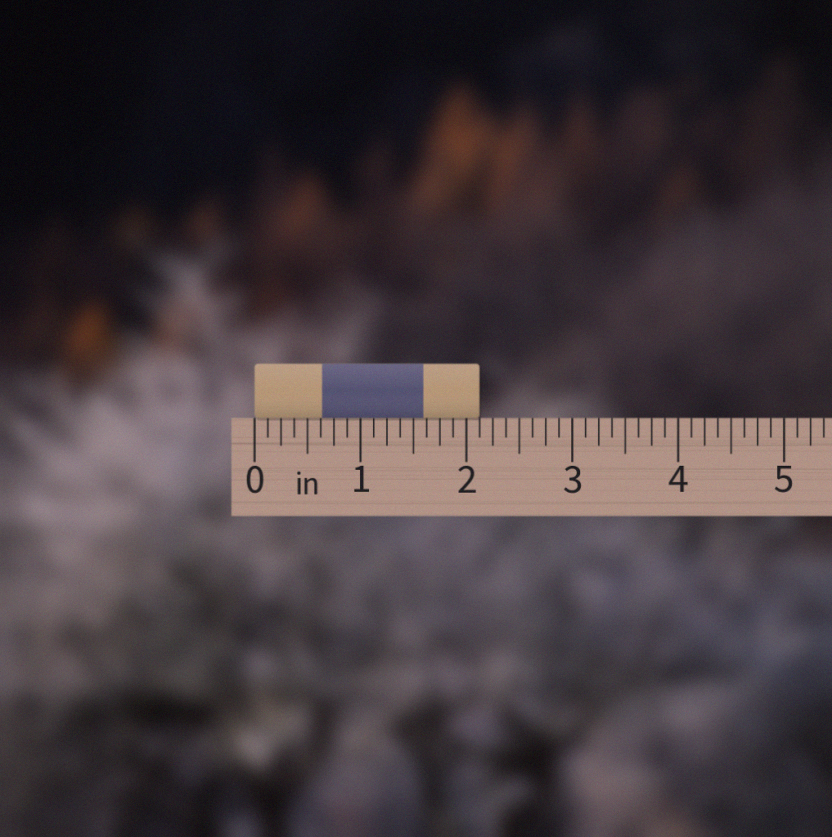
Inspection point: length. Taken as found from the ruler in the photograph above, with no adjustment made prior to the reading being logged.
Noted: 2.125 in
